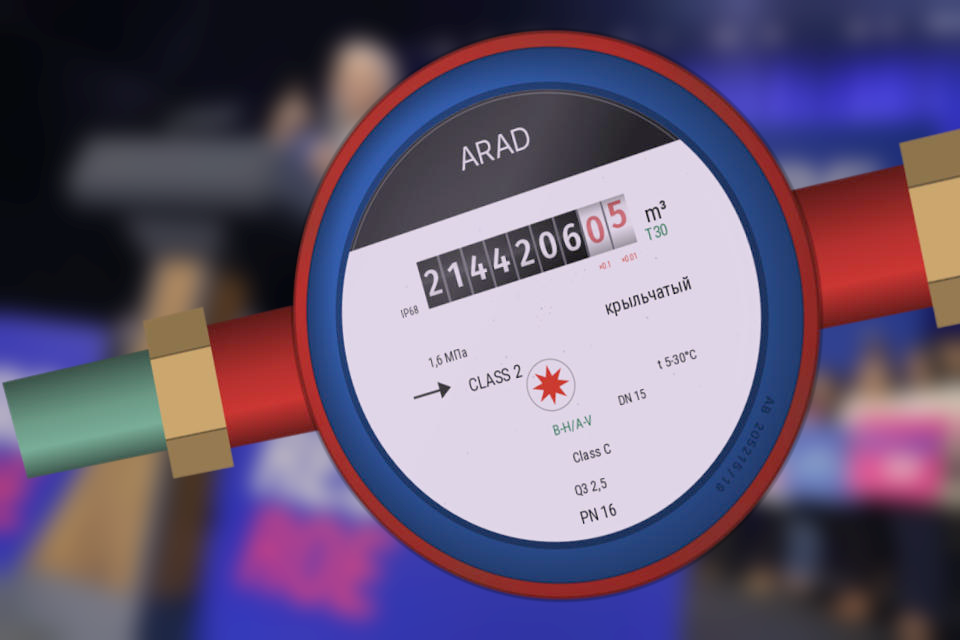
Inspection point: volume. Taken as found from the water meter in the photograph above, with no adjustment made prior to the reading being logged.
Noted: 2144206.05 m³
